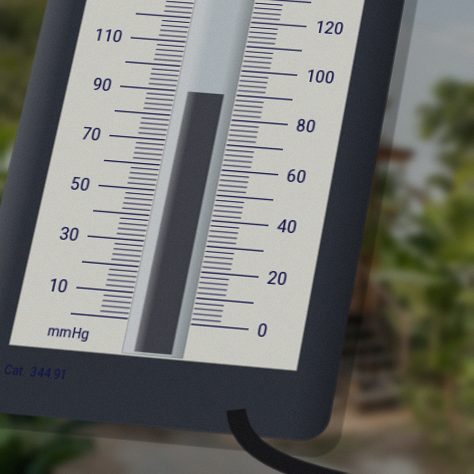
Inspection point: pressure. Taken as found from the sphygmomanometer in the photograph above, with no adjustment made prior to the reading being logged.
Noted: 90 mmHg
